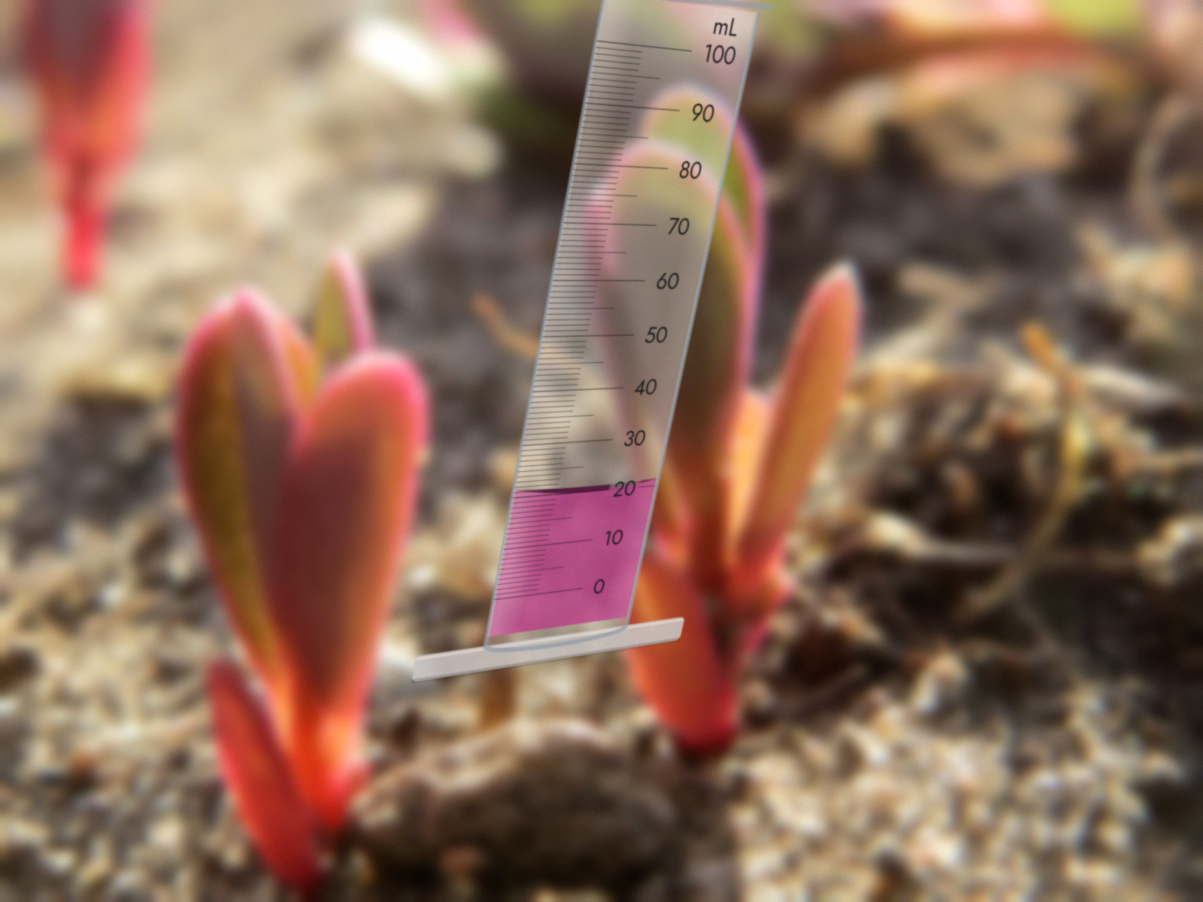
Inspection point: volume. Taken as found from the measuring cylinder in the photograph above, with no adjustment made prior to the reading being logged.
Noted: 20 mL
